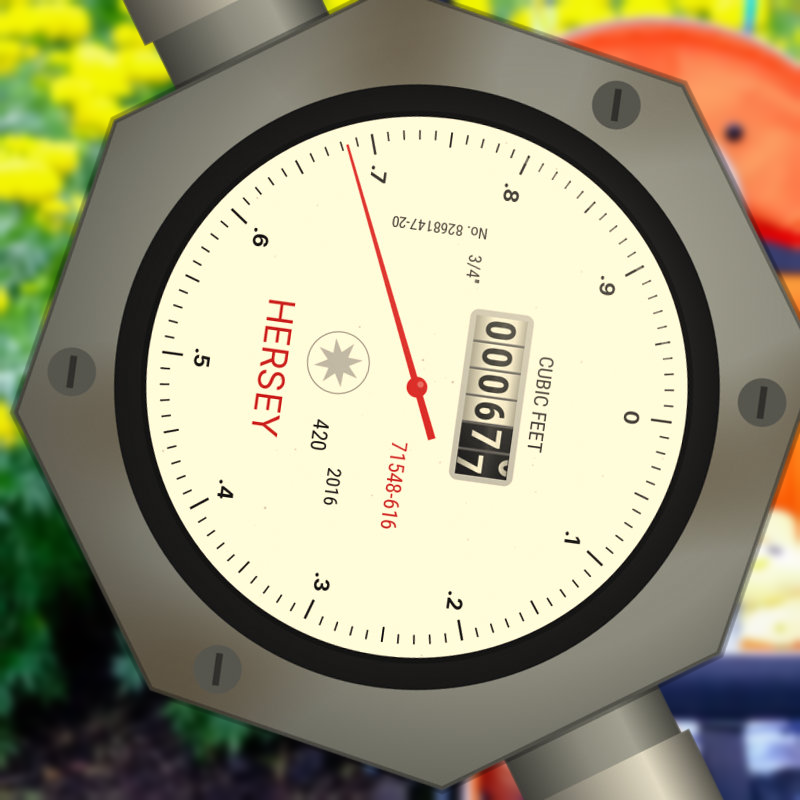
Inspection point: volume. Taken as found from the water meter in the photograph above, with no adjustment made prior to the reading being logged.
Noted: 676.68 ft³
